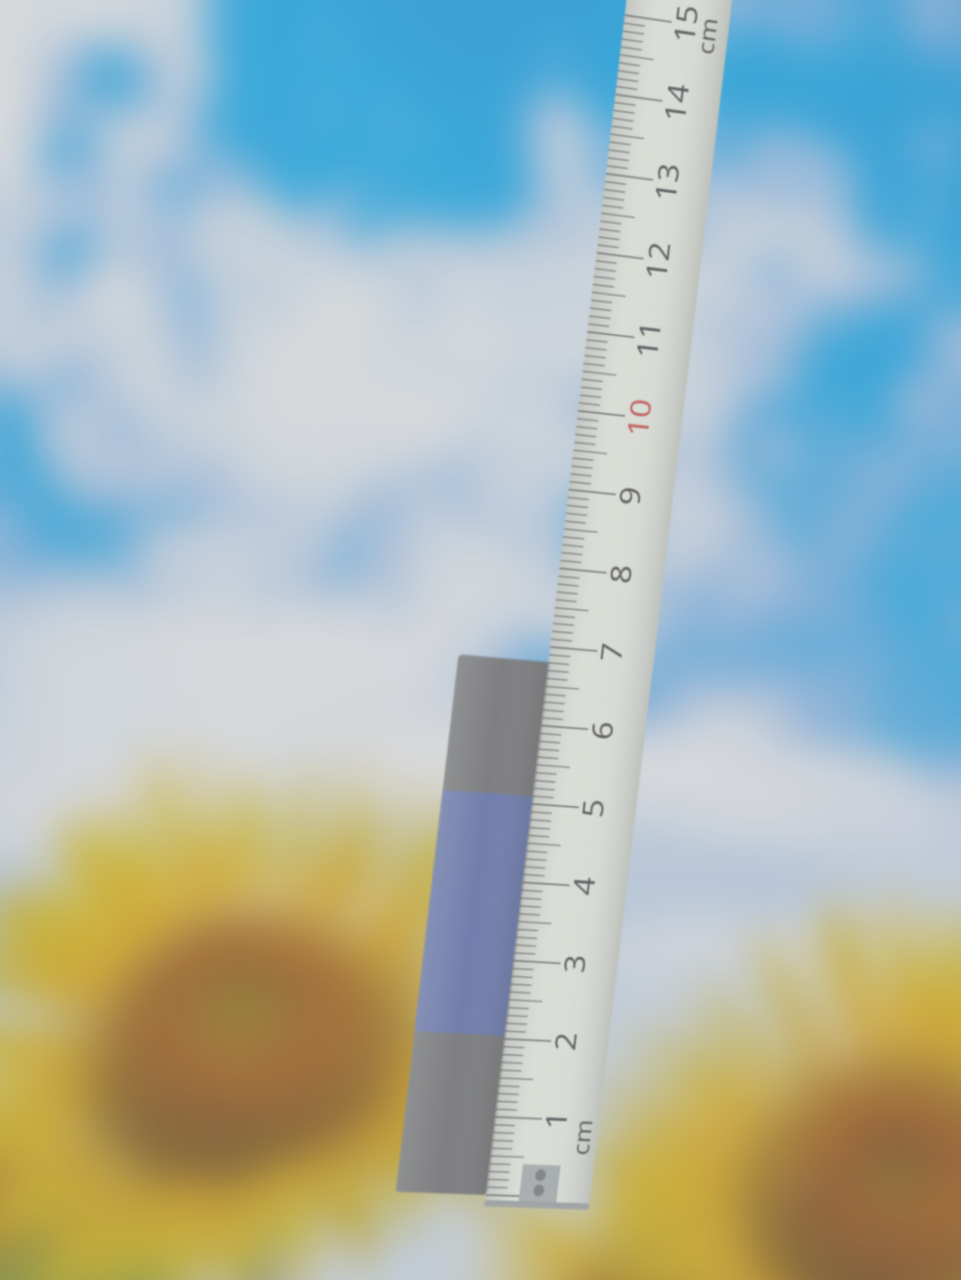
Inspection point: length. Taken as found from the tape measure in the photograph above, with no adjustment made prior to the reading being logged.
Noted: 6.8 cm
